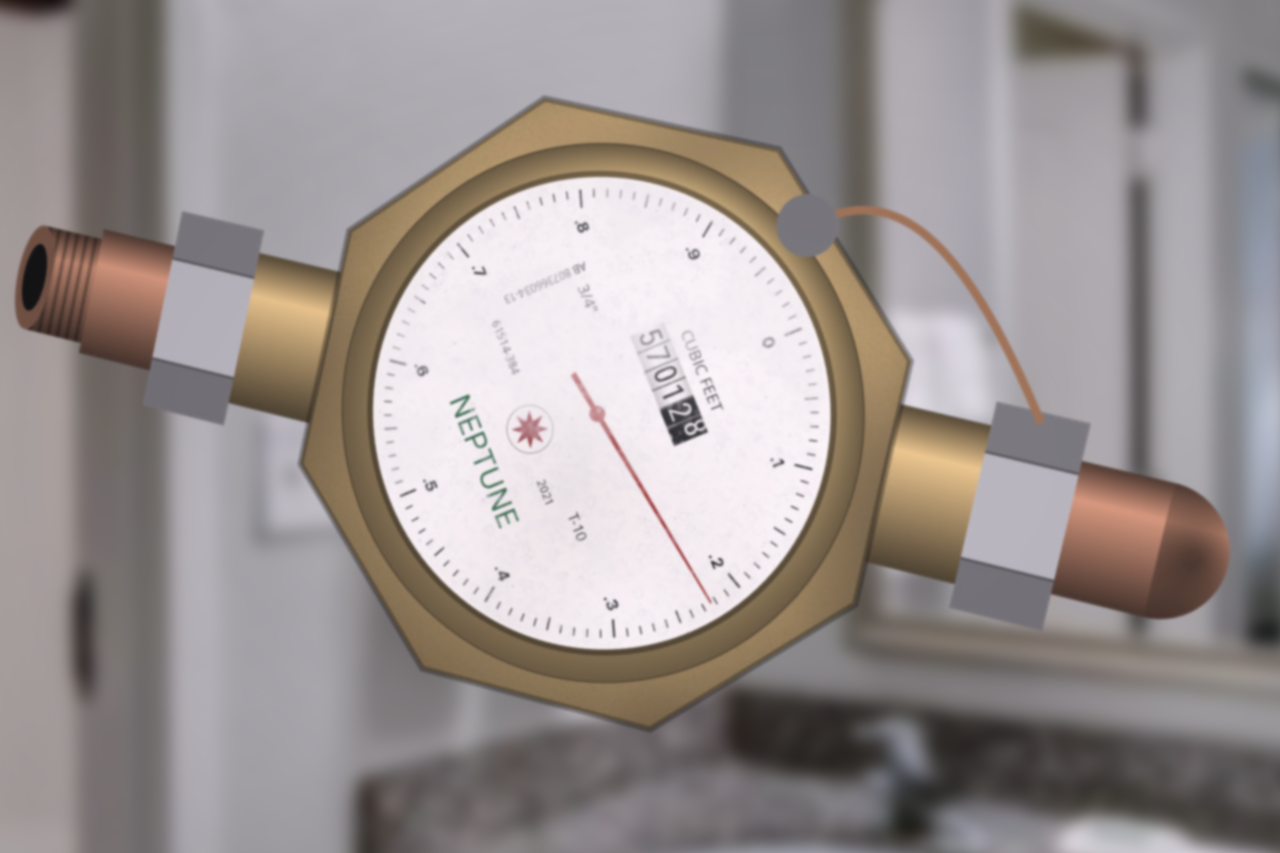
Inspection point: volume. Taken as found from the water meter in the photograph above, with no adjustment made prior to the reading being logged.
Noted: 570128.22 ft³
